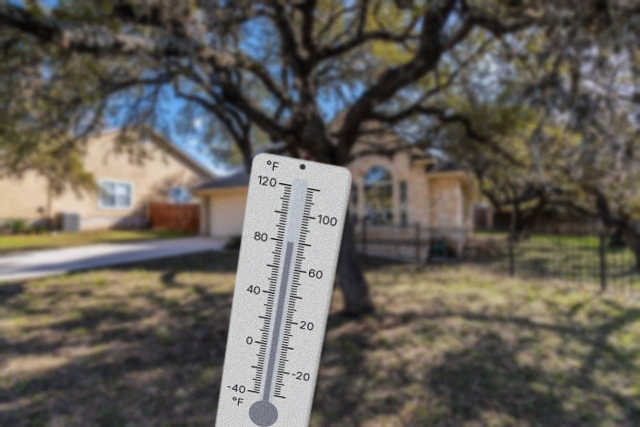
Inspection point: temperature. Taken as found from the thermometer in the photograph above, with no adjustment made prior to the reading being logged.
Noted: 80 °F
